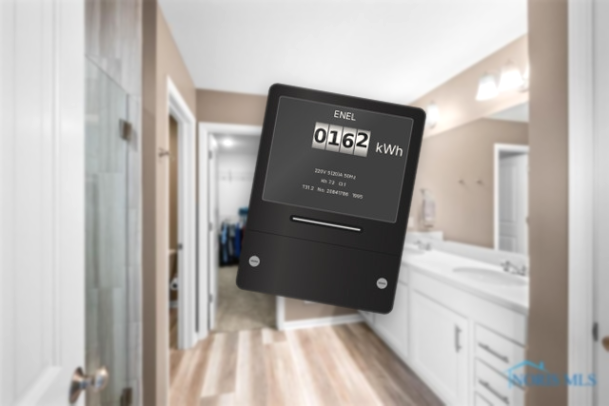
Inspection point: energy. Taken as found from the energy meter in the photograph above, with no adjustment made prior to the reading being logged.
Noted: 162 kWh
